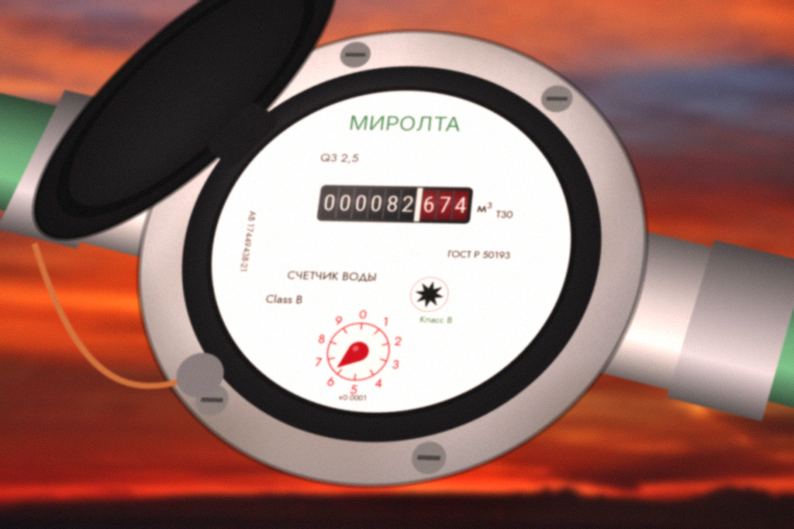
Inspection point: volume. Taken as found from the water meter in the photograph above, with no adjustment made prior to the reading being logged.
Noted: 82.6746 m³
